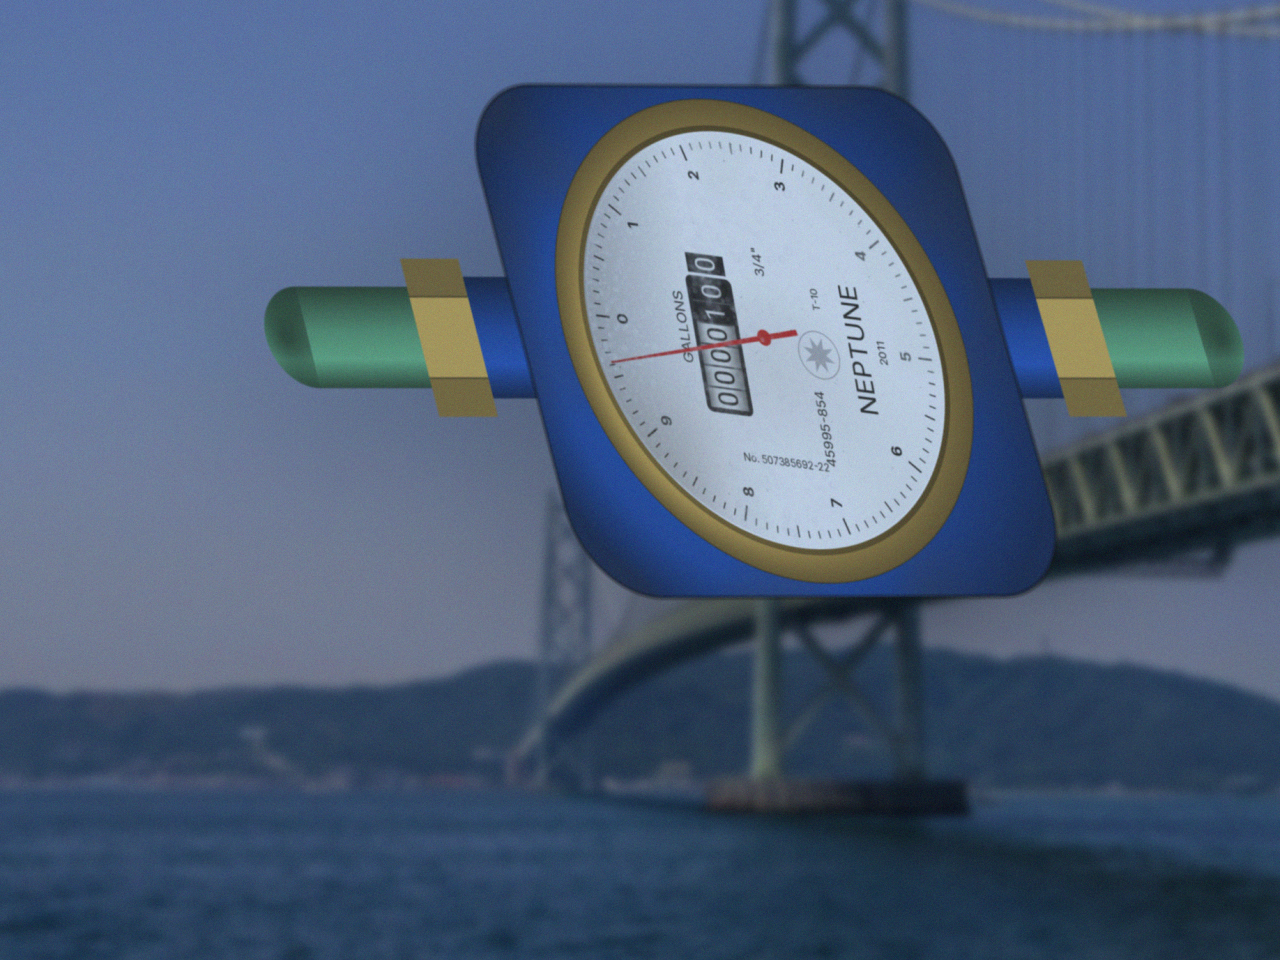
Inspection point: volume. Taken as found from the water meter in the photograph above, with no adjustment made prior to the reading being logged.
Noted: 99.6 gal
